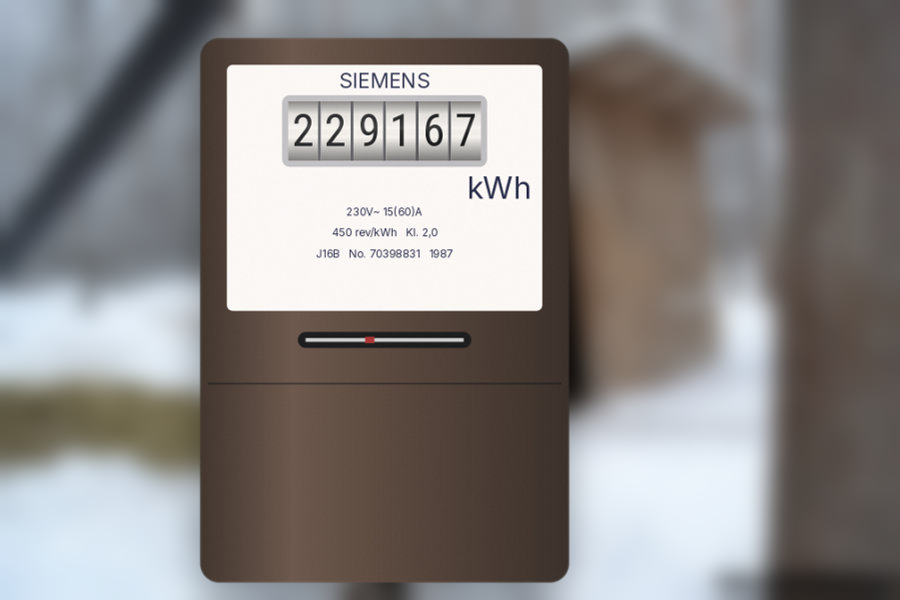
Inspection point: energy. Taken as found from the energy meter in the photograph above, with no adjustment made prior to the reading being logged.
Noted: 229167 kWh
